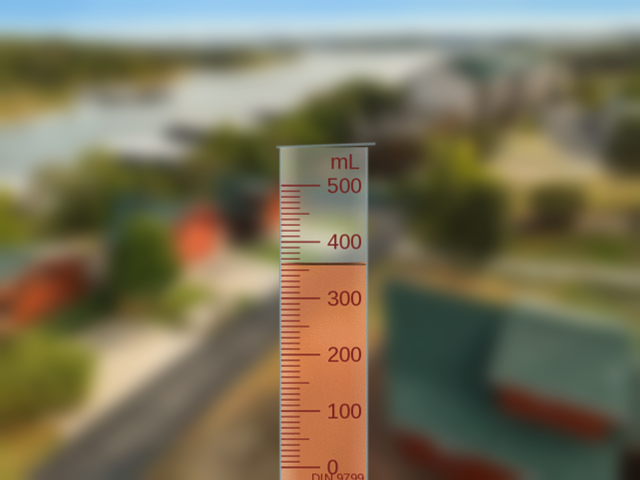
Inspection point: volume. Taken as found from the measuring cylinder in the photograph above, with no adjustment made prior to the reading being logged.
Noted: 360 mL
